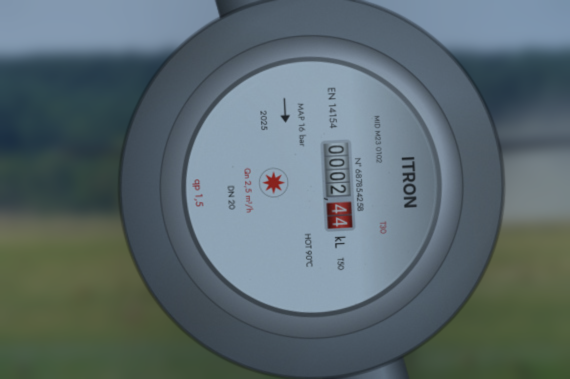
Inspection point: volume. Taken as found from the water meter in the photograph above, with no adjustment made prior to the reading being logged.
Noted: 2.44 kL
